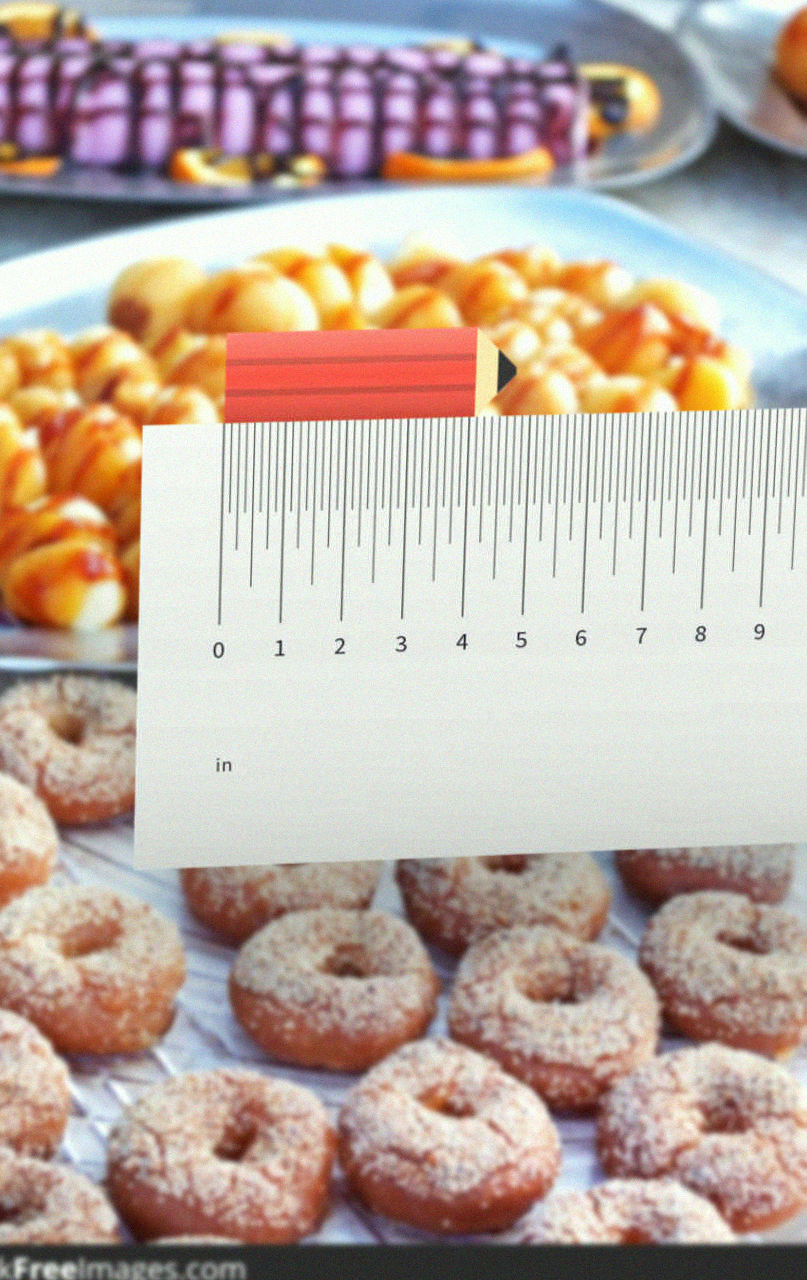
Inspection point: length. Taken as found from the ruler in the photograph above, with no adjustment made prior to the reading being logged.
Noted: 4.75 in
